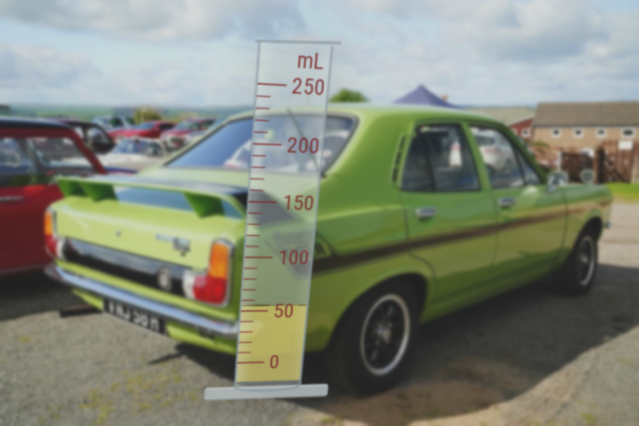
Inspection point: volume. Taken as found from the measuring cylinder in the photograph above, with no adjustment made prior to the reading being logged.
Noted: 55 mL
